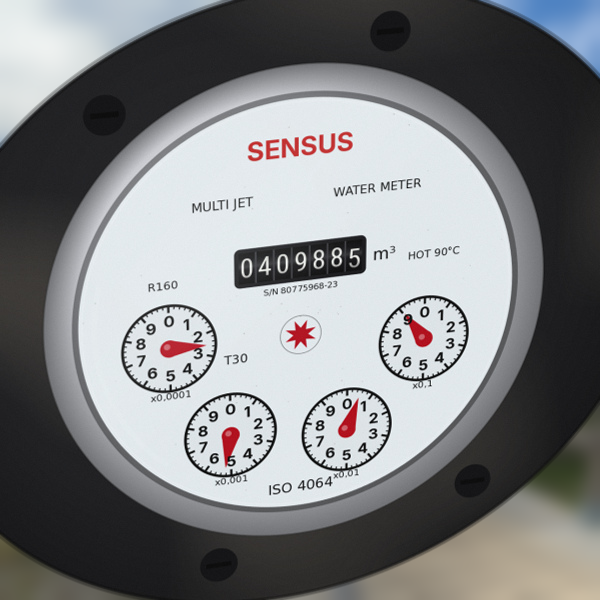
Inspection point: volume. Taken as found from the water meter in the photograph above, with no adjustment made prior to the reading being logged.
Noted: 409884.9052 m³
